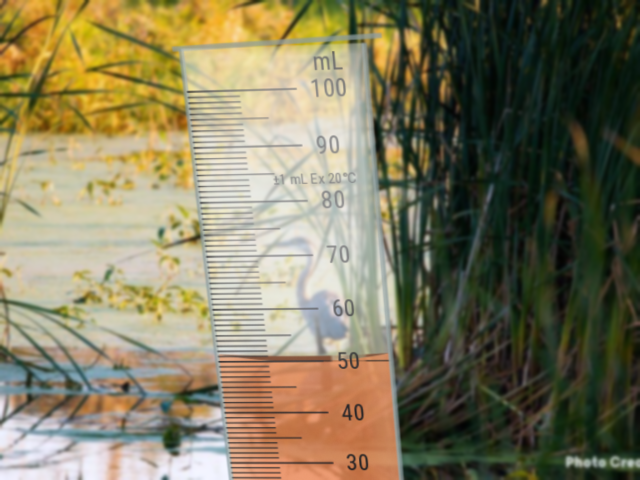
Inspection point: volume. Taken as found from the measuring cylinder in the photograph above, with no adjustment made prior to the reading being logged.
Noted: 50 mL
